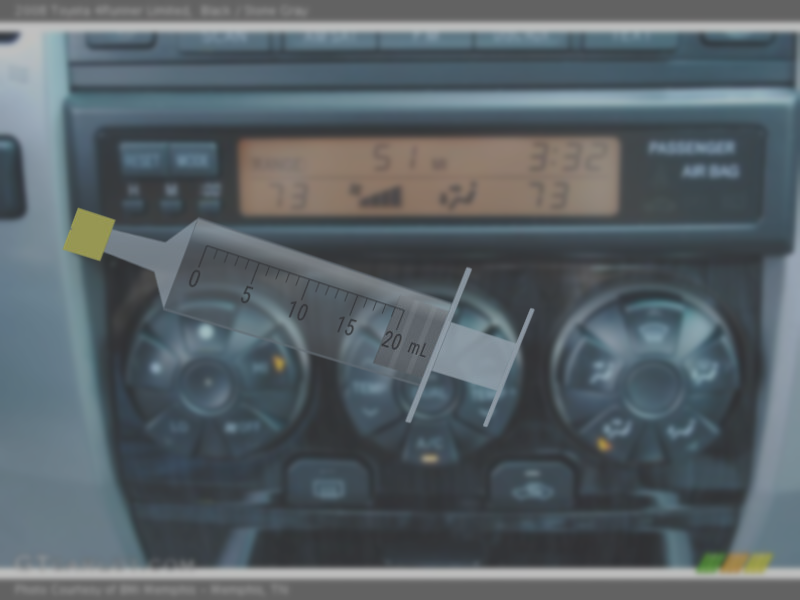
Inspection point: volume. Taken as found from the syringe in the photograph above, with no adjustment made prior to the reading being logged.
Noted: 19 mL
